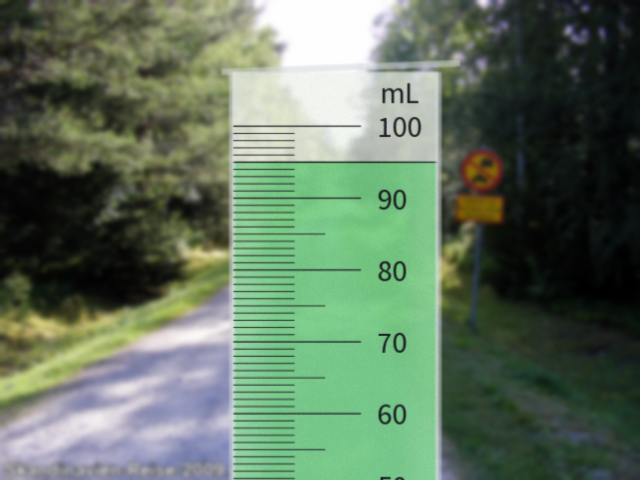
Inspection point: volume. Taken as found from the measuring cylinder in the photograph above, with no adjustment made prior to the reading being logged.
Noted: 95 mL
